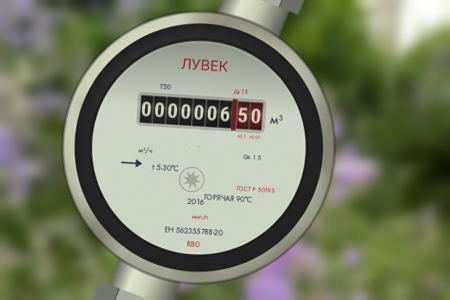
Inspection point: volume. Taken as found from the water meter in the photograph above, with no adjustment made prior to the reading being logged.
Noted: 6.50 m³
